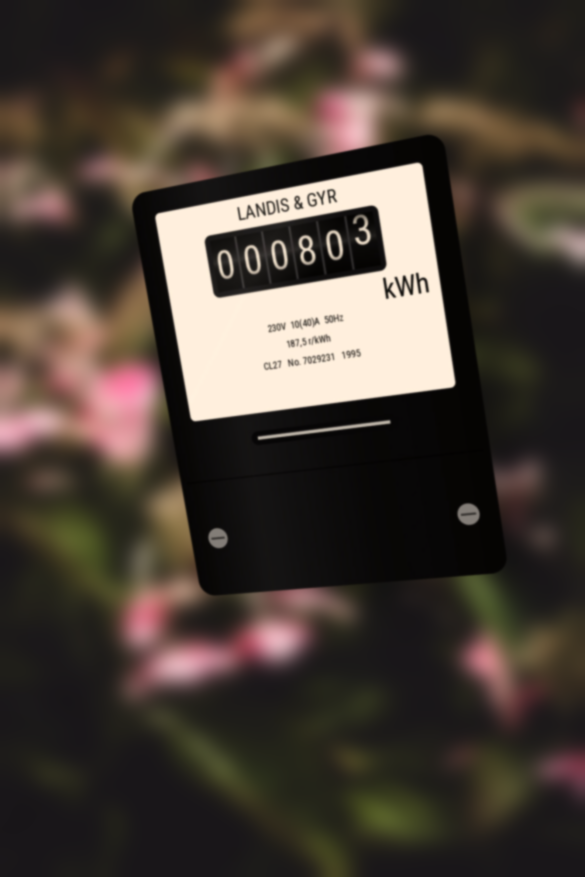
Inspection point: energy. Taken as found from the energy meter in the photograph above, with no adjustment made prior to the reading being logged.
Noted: 803 kWh
